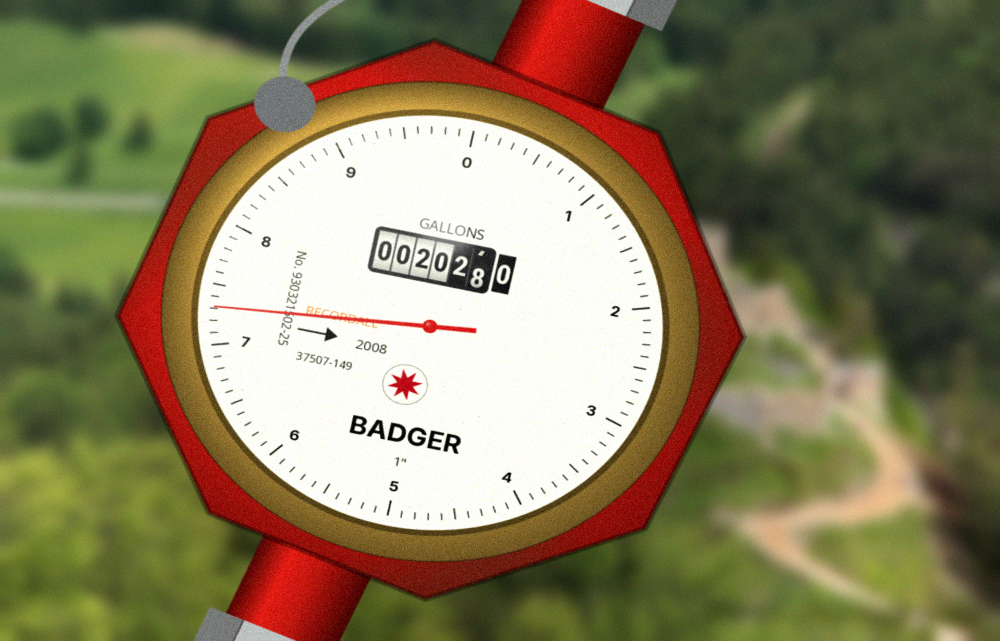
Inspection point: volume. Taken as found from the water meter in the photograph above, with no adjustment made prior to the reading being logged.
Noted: 20277.3 gal
